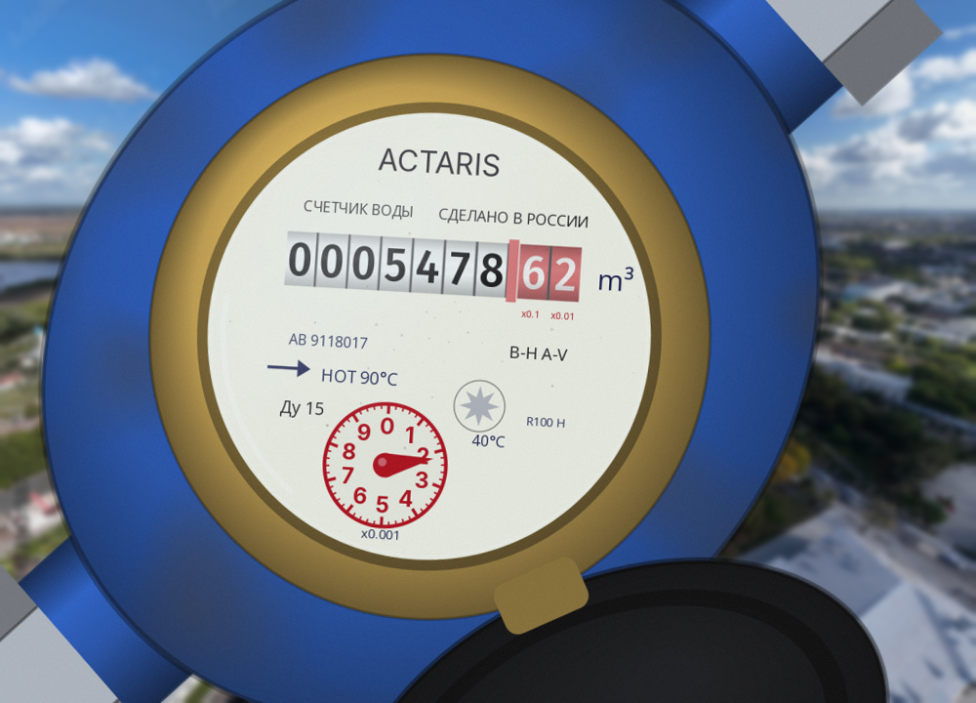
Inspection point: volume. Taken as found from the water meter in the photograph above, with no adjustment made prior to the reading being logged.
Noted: 5478.622 m³
